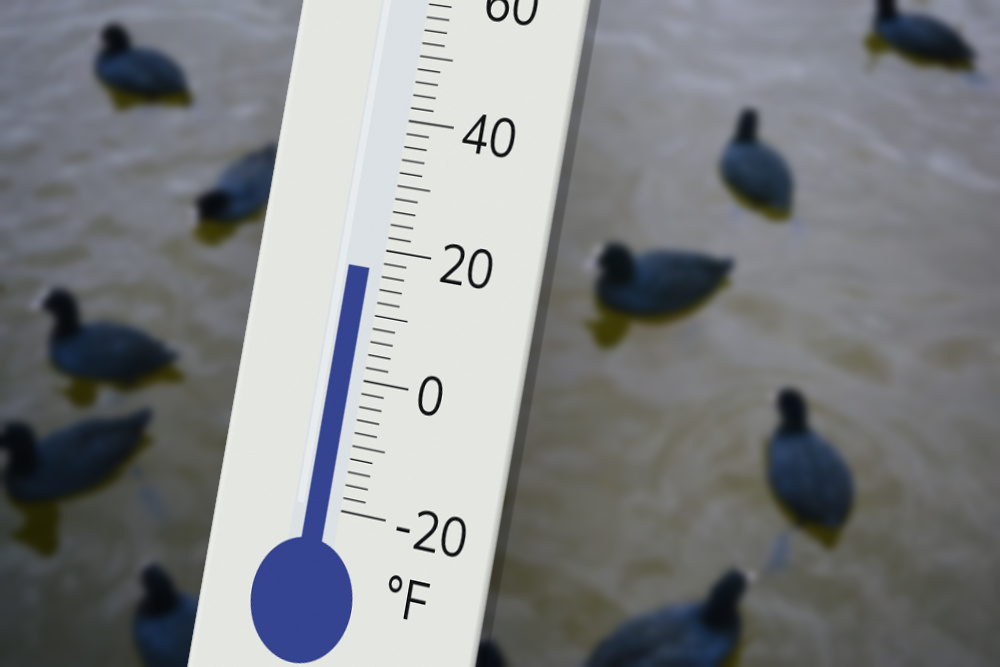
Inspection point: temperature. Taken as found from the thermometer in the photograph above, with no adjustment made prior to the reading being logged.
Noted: 17 °F
